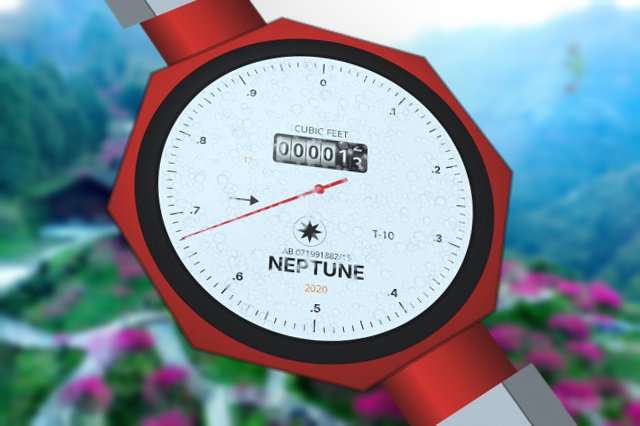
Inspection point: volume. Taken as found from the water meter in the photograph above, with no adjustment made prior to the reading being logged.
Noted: 12.67 ft³
